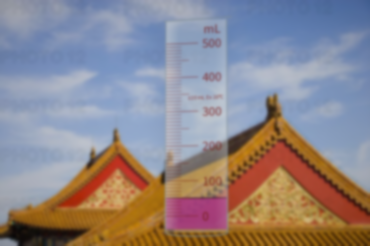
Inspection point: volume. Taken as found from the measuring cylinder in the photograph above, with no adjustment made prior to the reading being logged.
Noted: 50 mL
